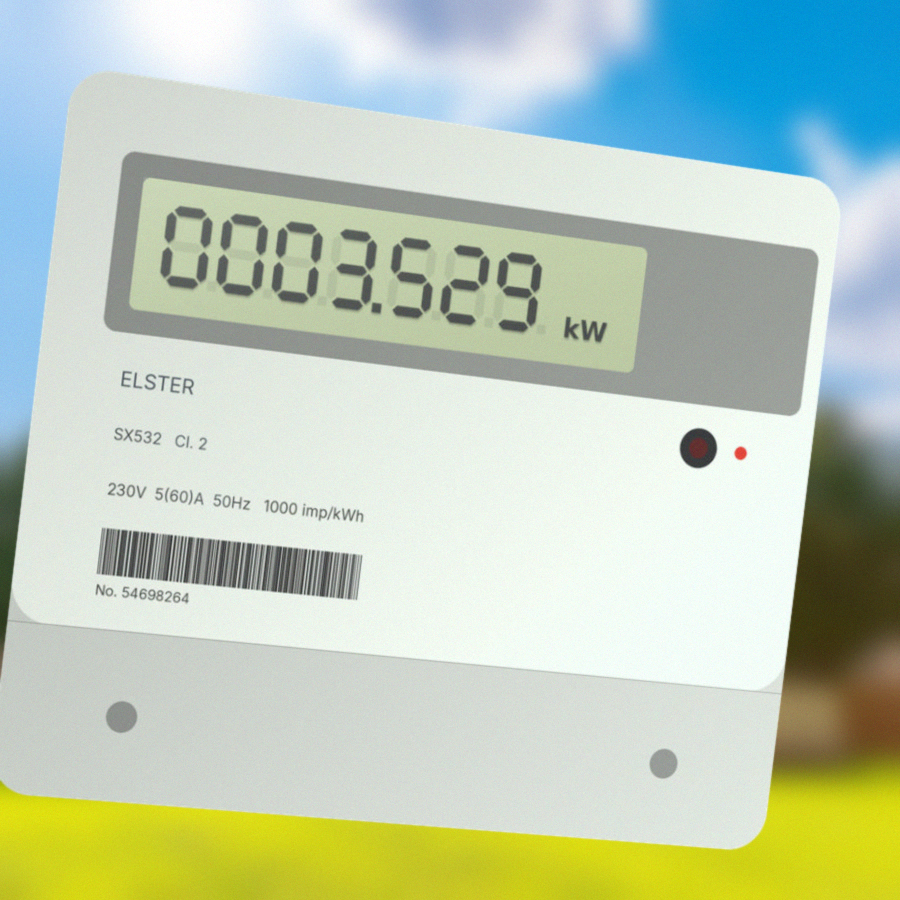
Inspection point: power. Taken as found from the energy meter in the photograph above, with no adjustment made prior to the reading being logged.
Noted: 3.529 kW
